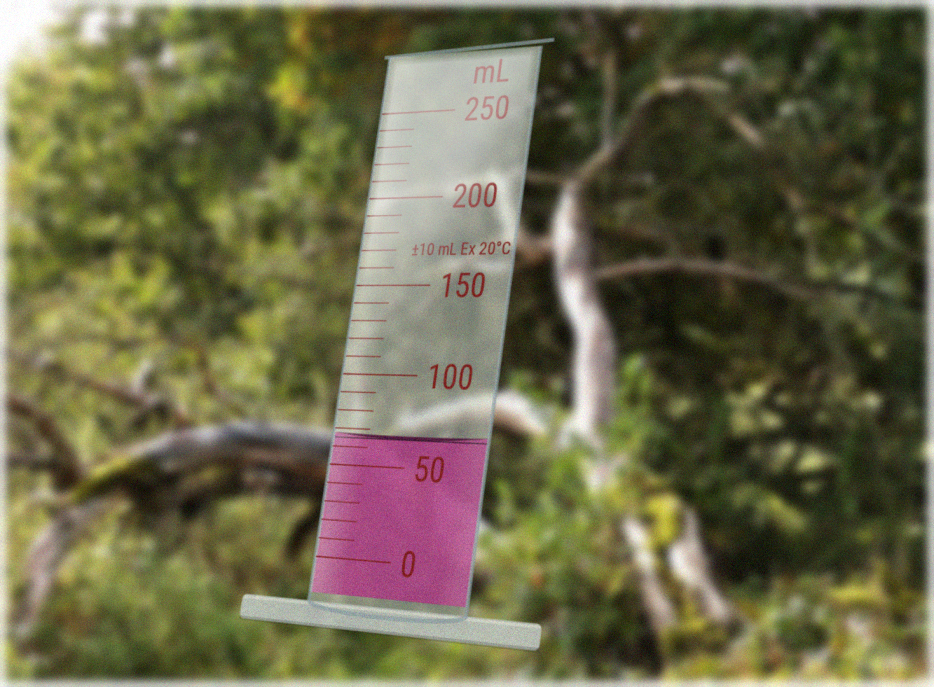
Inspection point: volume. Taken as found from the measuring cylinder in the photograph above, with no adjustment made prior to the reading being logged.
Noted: 65 mL
